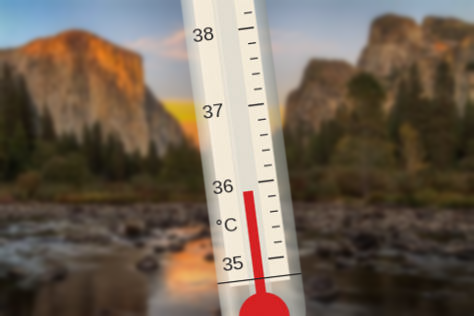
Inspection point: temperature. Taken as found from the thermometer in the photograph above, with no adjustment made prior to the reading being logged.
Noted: 35.9 °C
